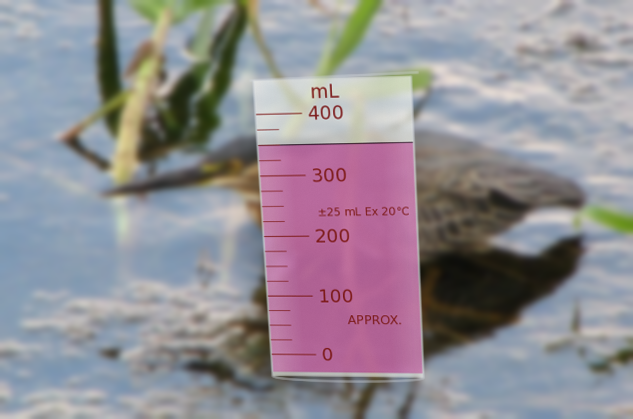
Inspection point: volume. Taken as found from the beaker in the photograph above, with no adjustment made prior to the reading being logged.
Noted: 350 mL
